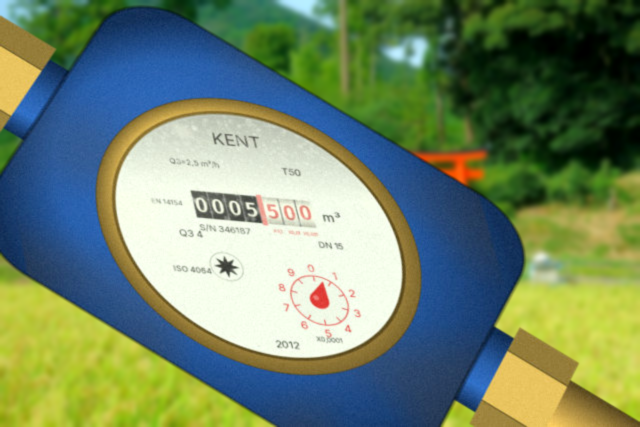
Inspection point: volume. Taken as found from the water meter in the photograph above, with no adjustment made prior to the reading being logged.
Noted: 5.5000 m³
